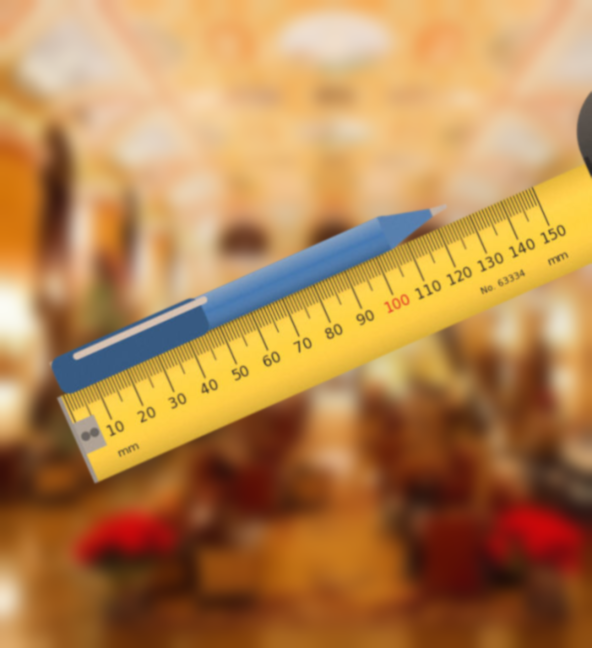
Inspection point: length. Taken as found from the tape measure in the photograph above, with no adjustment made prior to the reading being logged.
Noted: 125 mm
